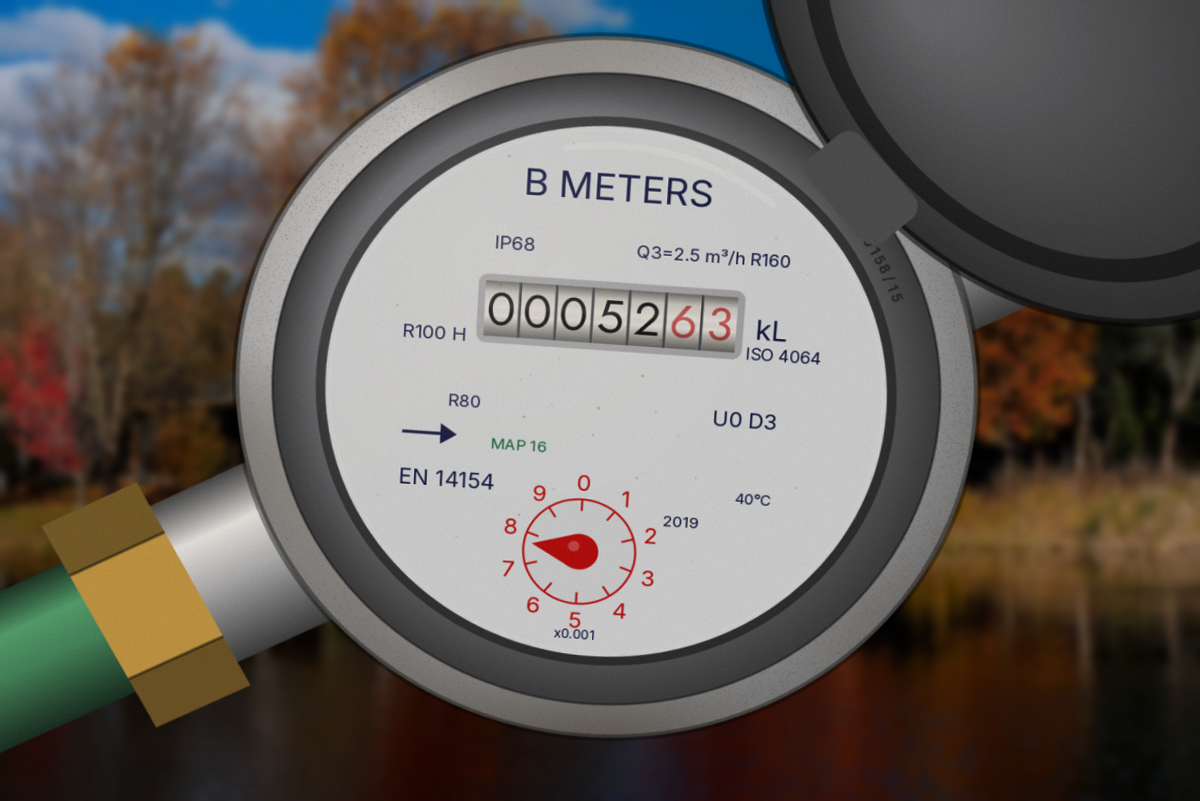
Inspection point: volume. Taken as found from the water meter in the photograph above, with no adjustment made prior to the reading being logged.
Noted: 52.637 kL
